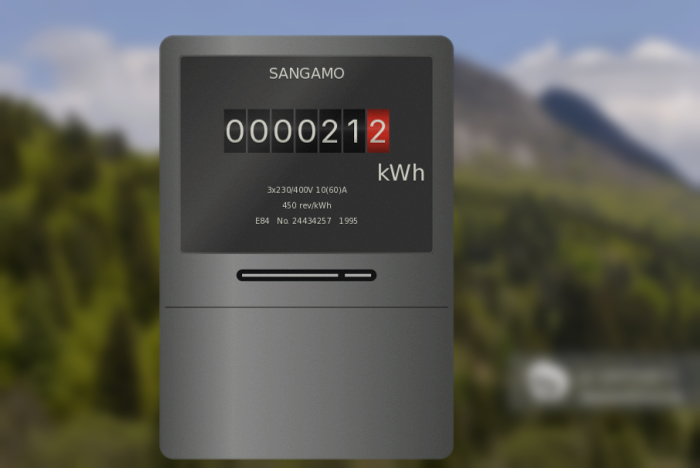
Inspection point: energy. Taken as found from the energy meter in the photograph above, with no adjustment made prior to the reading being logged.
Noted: 21.2 kWh
